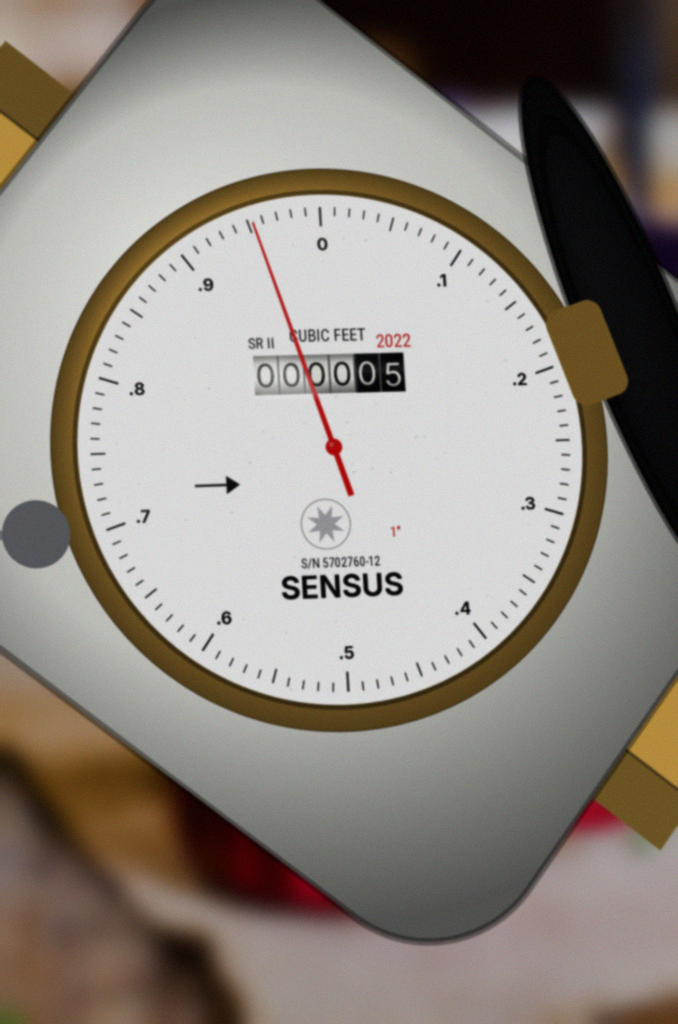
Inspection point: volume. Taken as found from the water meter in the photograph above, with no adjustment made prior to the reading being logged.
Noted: 4.95 ft³
